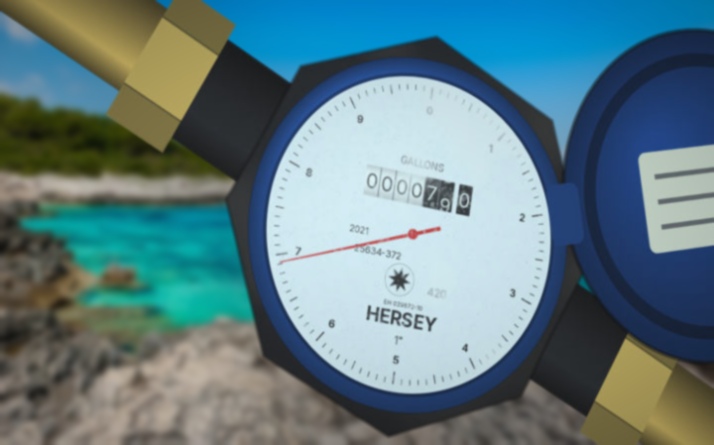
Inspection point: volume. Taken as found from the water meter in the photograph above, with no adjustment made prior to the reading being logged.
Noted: 786.9 gal
